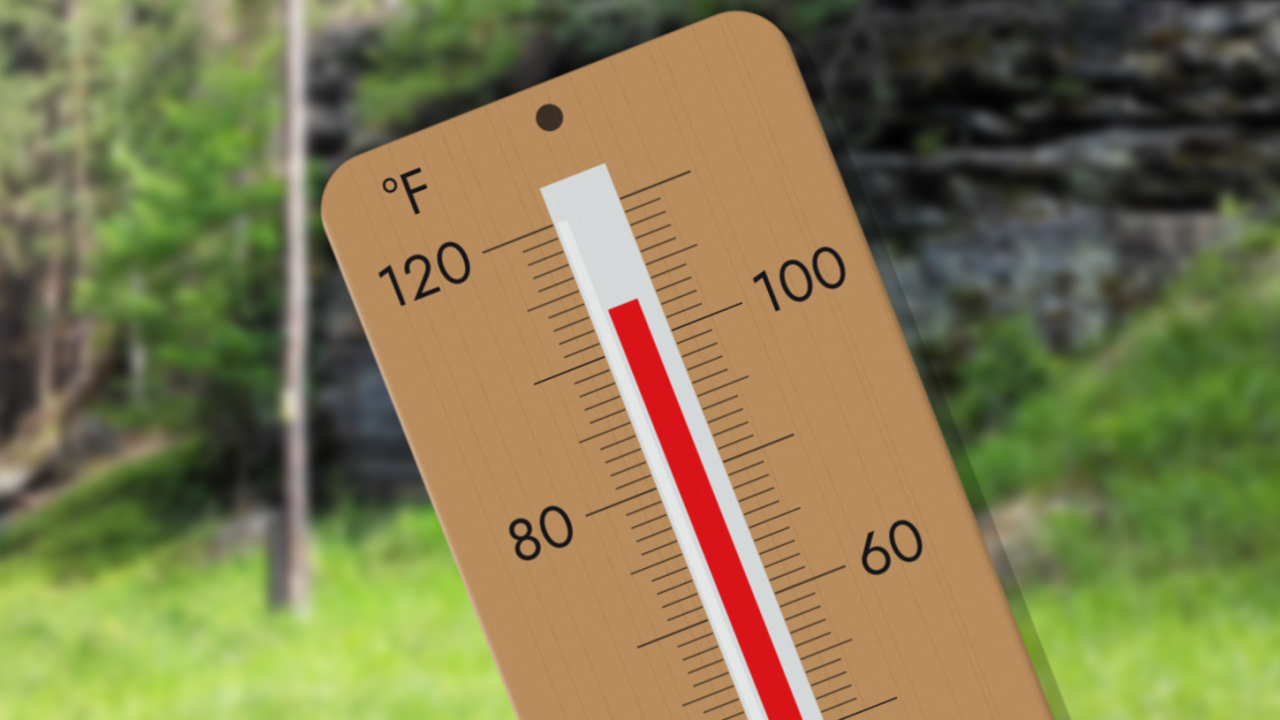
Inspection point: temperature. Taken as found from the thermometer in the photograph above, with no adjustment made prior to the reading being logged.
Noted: 106 °F
